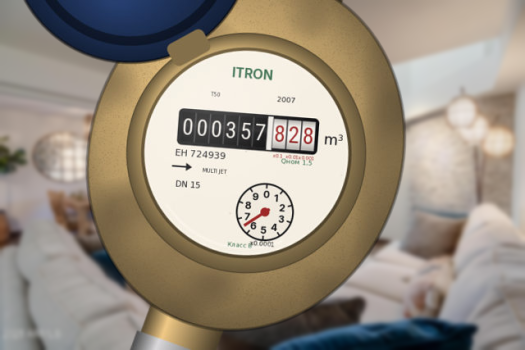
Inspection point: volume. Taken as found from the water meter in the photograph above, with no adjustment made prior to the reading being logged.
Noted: 357.8286 m³
